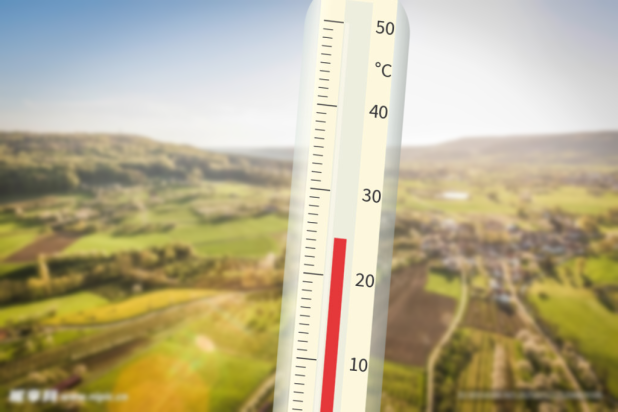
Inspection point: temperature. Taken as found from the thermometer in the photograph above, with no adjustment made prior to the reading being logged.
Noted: 24.5 °C
